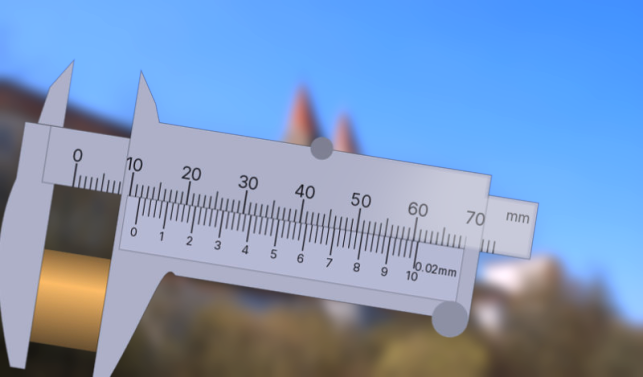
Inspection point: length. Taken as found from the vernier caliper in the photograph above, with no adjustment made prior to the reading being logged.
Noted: 11.8 mm
